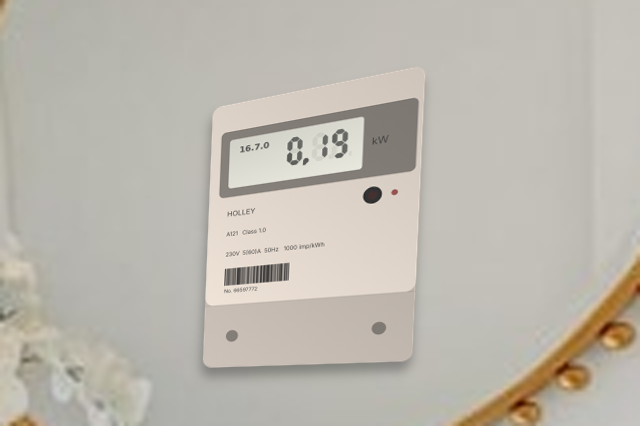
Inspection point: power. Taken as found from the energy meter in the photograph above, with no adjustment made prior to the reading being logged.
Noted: 0.19 kW
